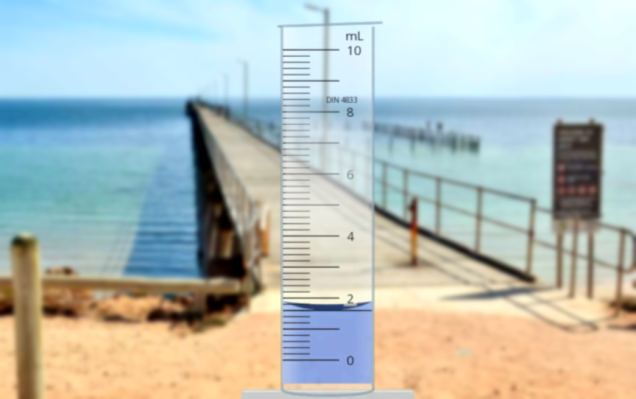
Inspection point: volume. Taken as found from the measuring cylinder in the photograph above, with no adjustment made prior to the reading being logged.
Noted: 1.6 mL
